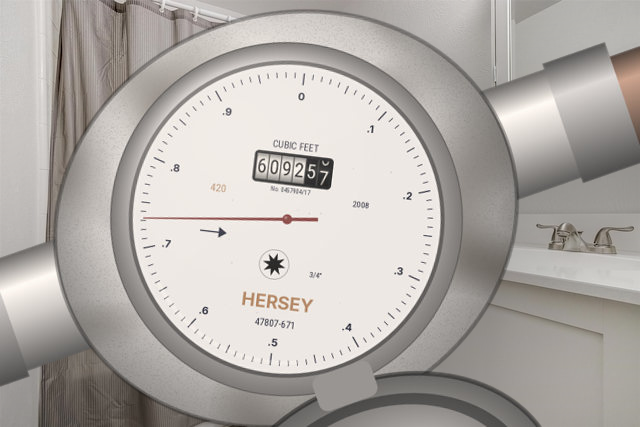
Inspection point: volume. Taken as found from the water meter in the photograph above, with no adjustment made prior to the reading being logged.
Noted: 609256.73 ft³
